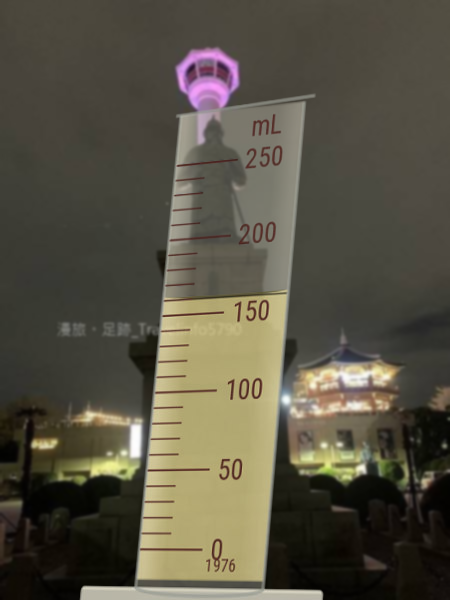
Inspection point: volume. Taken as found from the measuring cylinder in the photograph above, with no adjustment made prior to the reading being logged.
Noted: 160 mL
